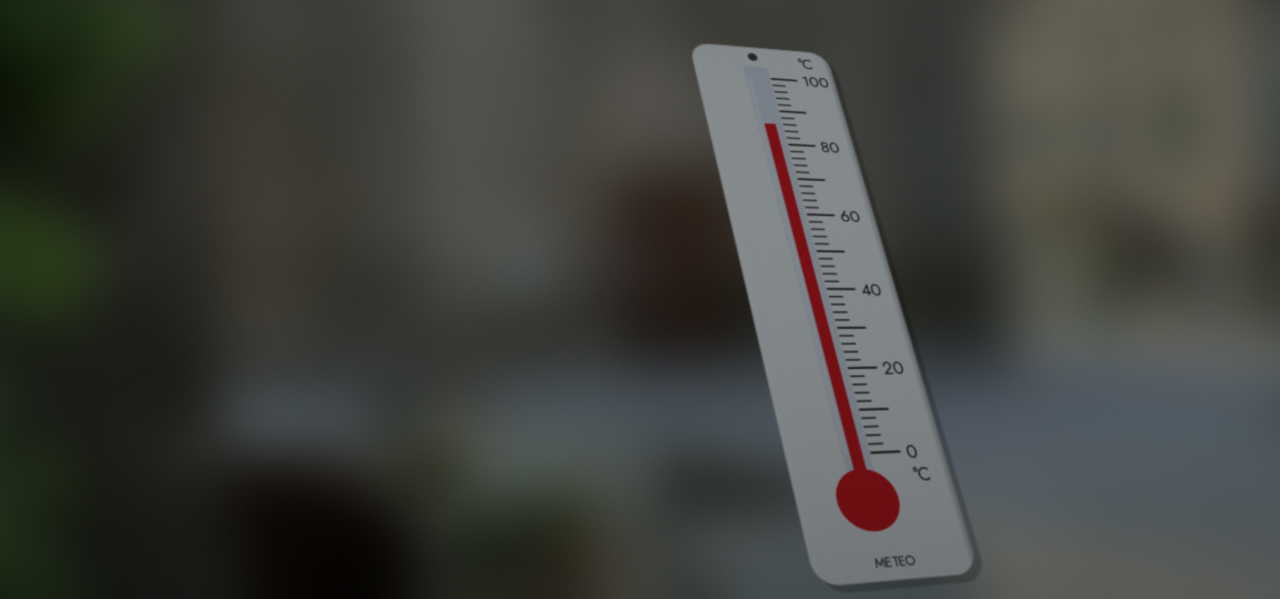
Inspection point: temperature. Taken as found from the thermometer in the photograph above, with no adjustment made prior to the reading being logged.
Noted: 86 °C
